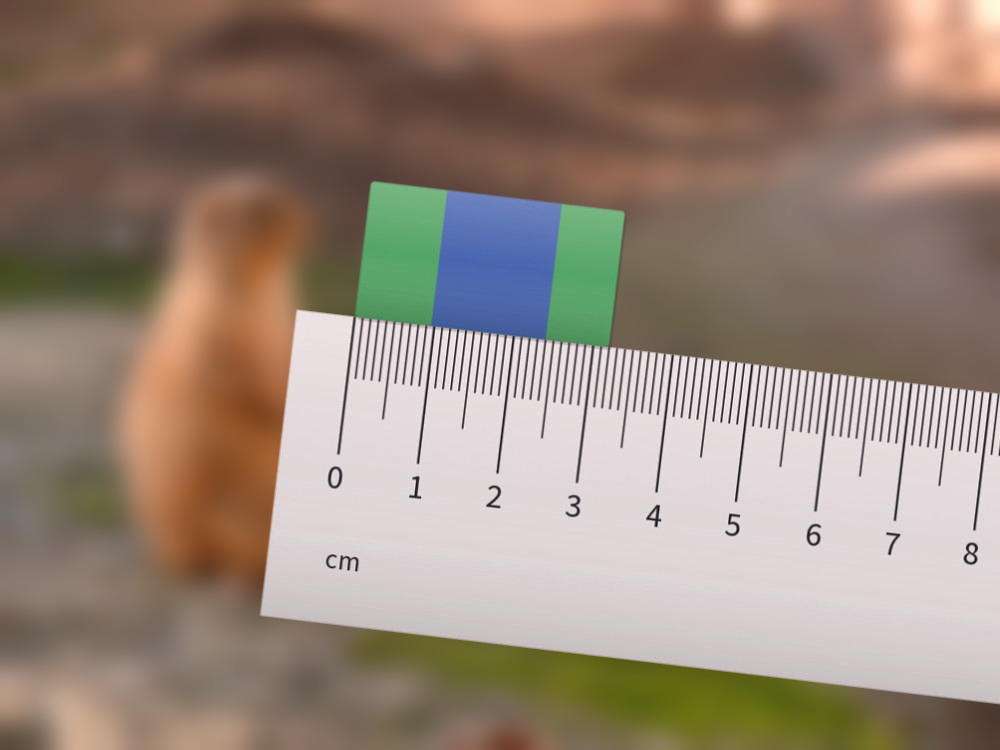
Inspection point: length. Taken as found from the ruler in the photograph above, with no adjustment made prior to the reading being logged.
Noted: 3.2 cm
